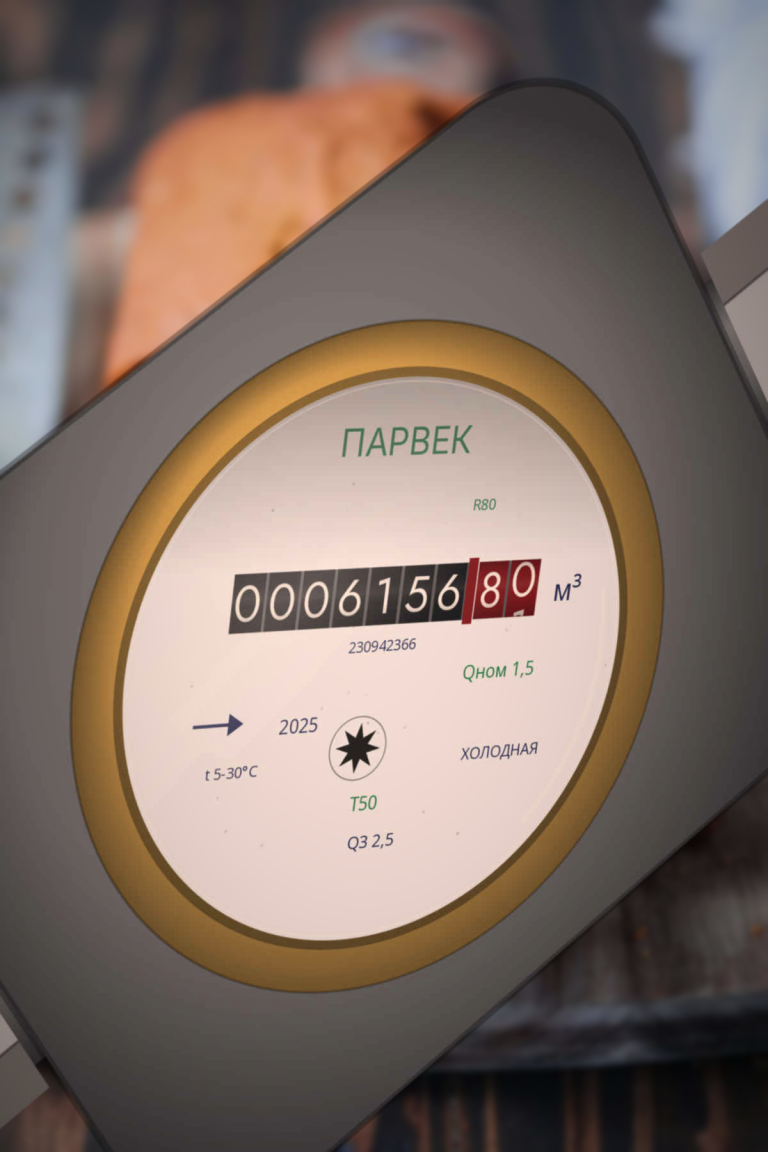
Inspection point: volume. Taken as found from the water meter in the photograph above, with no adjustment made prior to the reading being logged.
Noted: 6156.80 m³
